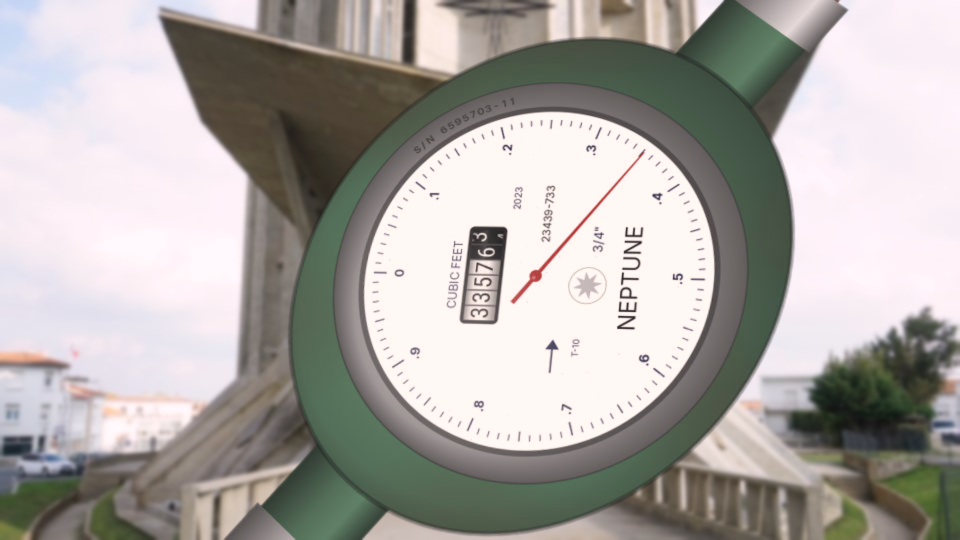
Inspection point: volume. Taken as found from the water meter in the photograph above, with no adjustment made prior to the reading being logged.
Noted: 335763.35 ft³
